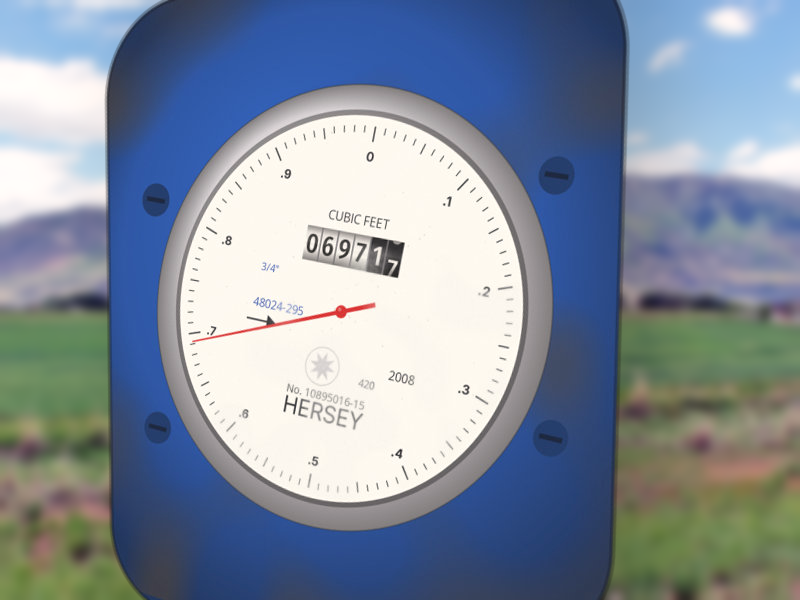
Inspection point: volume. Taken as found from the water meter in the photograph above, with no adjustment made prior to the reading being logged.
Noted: 69716.69 ft³
